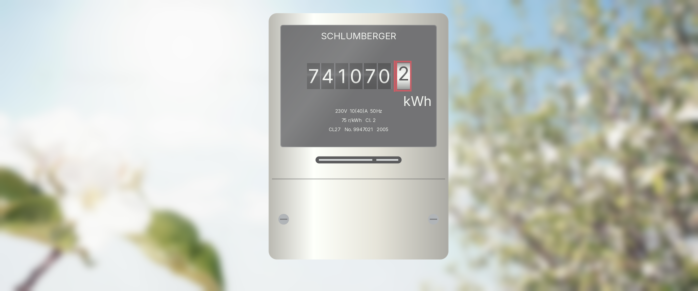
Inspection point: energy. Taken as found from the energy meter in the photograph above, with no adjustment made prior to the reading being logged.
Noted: 741070.2 kWh
